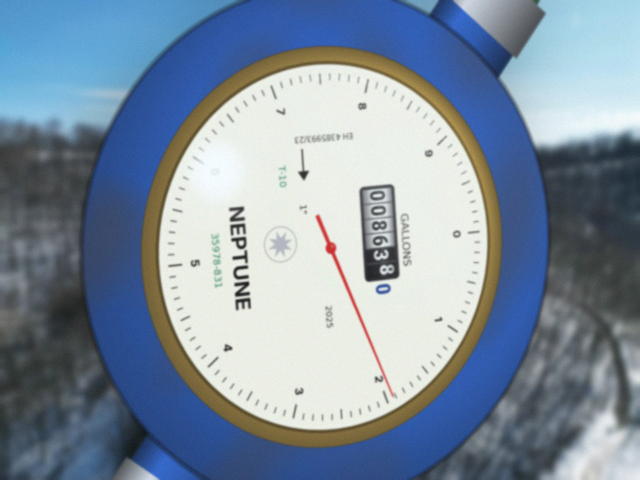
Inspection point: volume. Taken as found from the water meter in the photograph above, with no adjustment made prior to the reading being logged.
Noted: 86381.9 gal
